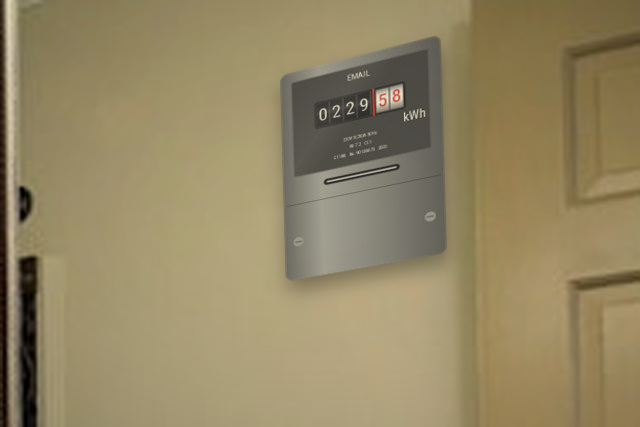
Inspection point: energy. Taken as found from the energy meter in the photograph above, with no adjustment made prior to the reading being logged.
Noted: 229.58 kWh
